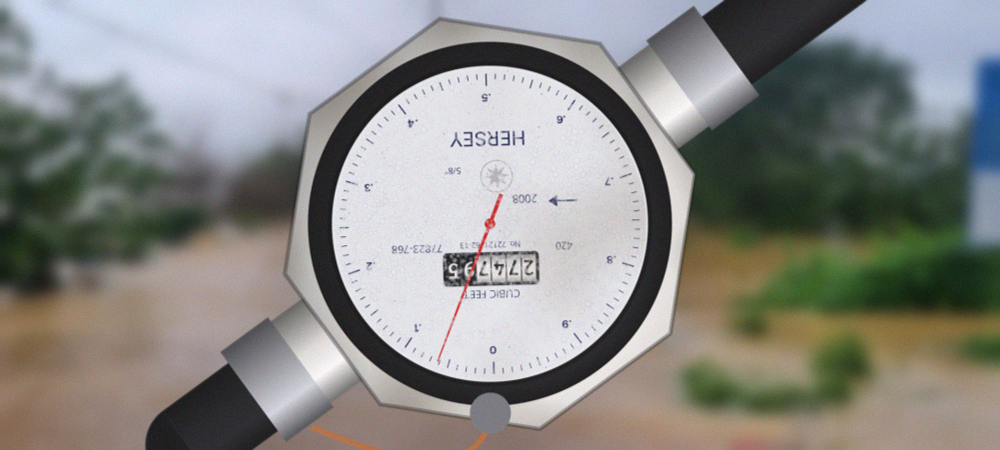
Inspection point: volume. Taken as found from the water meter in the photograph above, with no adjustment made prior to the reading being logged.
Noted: 274795.06 ft³
